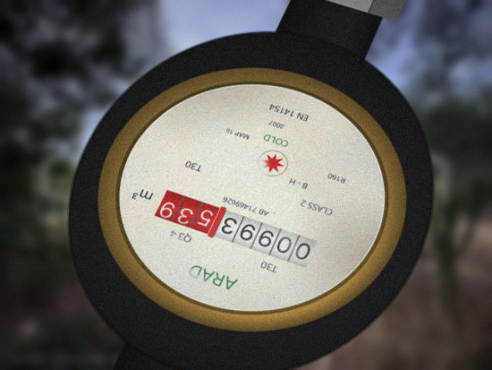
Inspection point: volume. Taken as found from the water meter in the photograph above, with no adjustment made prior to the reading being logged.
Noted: 993.539 m³
